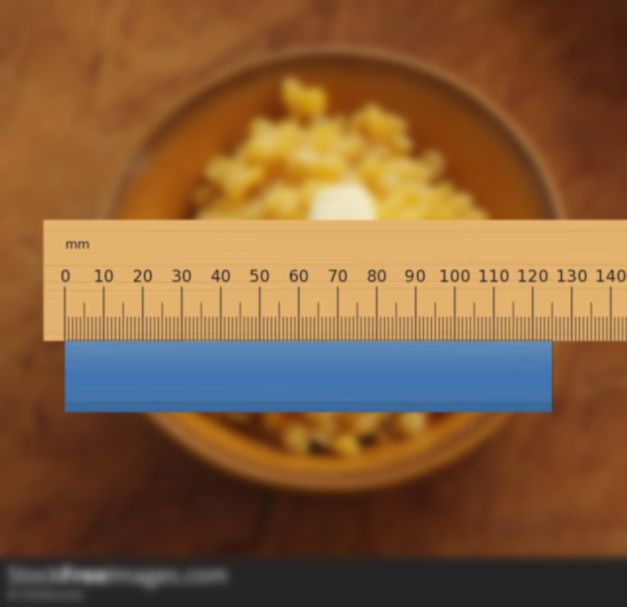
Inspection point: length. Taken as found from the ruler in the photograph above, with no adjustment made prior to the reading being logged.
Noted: 125 mm
